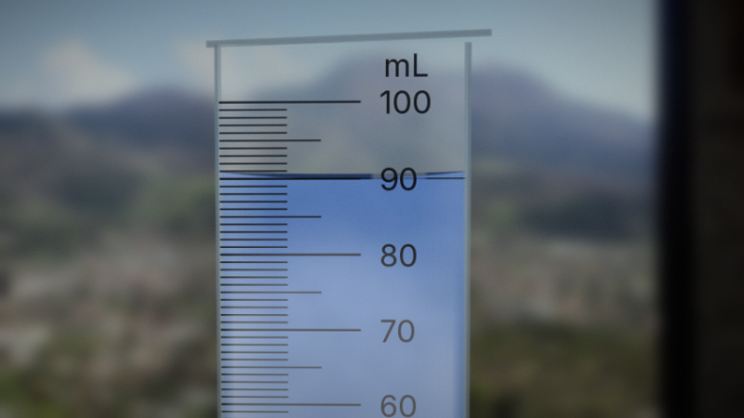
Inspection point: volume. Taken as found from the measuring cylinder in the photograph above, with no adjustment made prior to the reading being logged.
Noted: 90 mL
